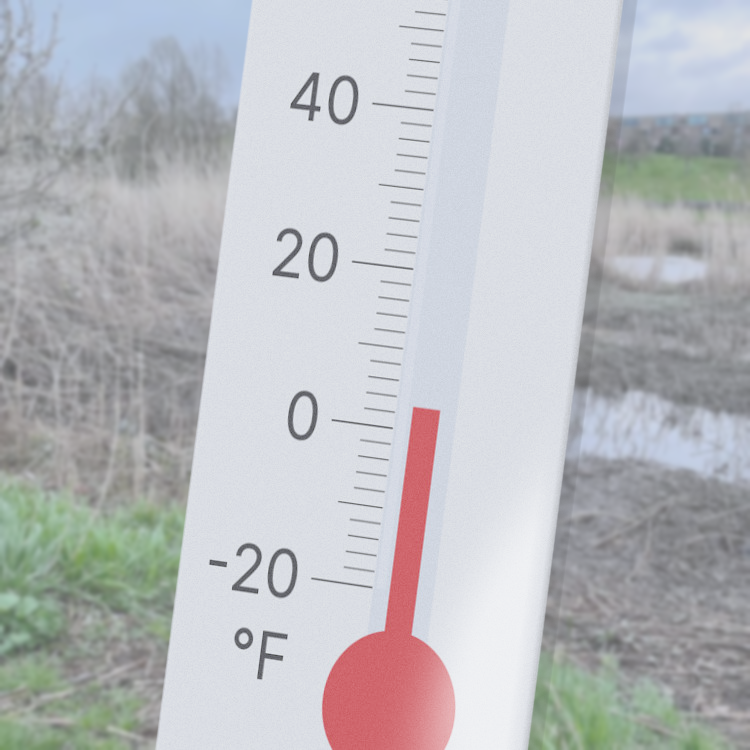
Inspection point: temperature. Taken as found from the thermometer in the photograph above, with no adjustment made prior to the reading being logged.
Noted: 3 °F
